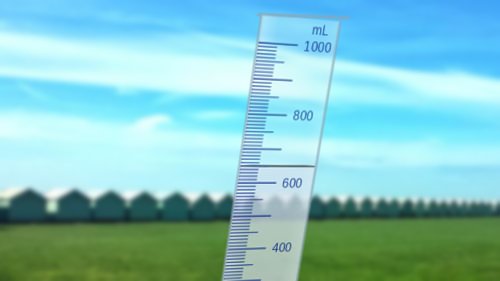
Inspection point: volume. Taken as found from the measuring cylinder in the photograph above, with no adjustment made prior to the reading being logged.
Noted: 650 mL
